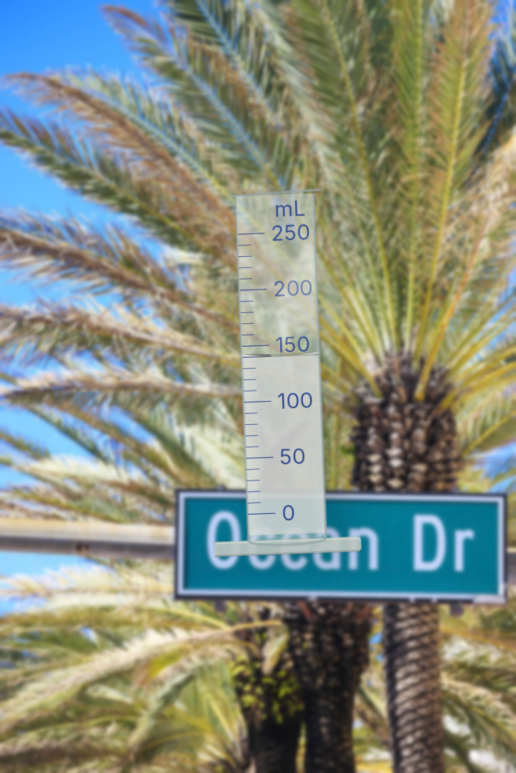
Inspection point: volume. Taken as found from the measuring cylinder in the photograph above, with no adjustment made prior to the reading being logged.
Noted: 140 mL
